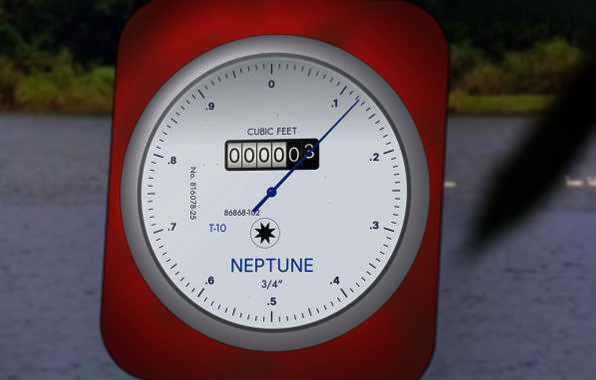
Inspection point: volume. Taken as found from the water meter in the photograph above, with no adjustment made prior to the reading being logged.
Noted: 3.12 ft³
